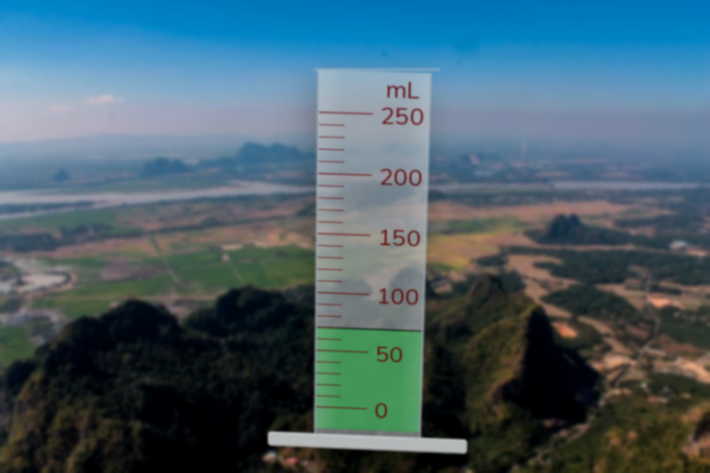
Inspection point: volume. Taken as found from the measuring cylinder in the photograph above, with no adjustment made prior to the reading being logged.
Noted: 70 mL
